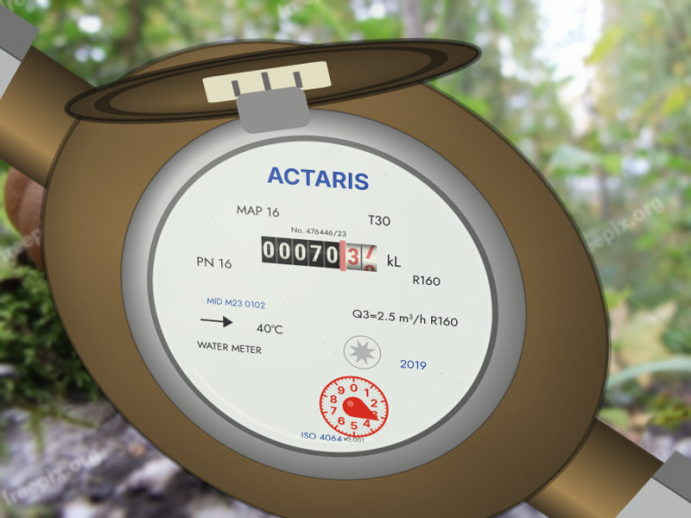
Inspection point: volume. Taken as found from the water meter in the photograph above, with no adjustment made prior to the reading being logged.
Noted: 70.373 kL
